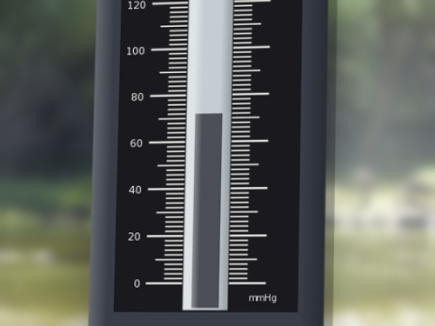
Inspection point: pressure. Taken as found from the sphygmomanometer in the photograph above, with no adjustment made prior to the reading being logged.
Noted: 72 mmHg
